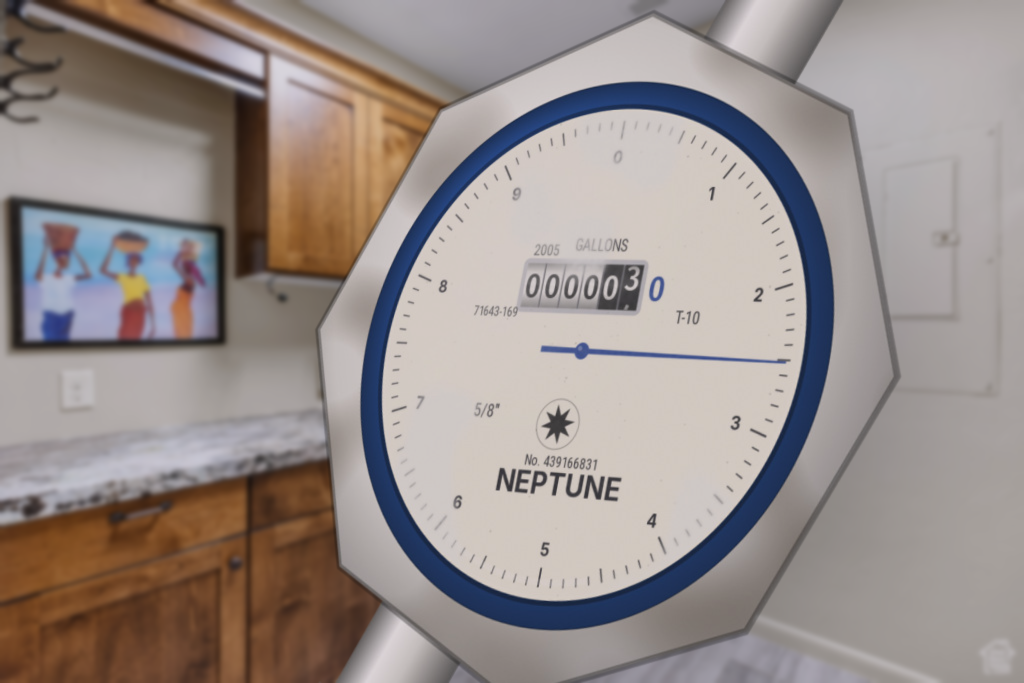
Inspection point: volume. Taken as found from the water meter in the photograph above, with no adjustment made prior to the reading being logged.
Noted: 32.5 gal
